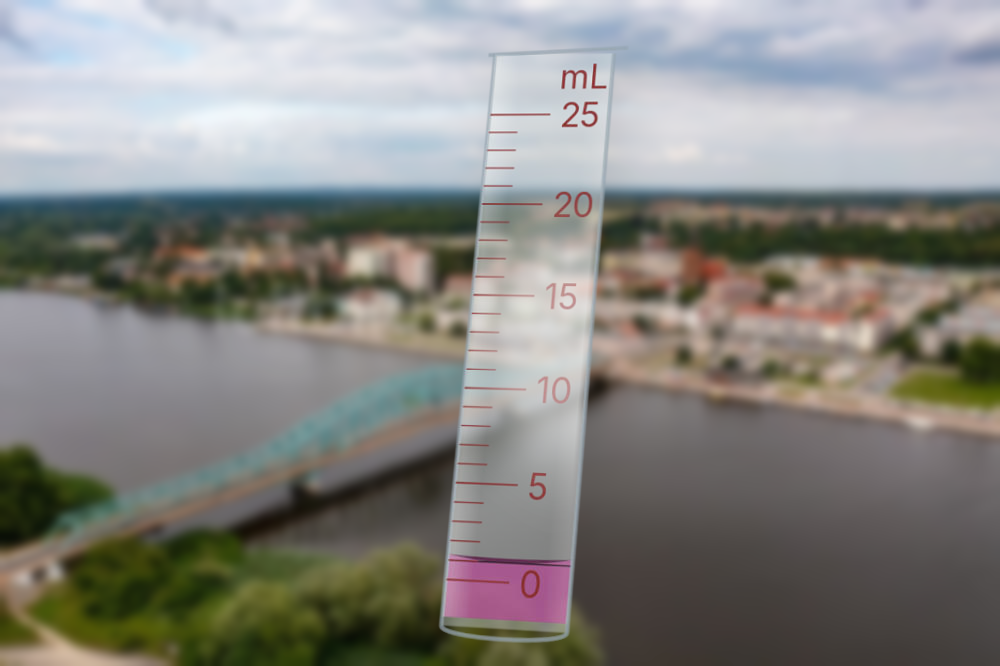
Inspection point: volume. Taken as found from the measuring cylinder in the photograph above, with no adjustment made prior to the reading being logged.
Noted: 1 mL
